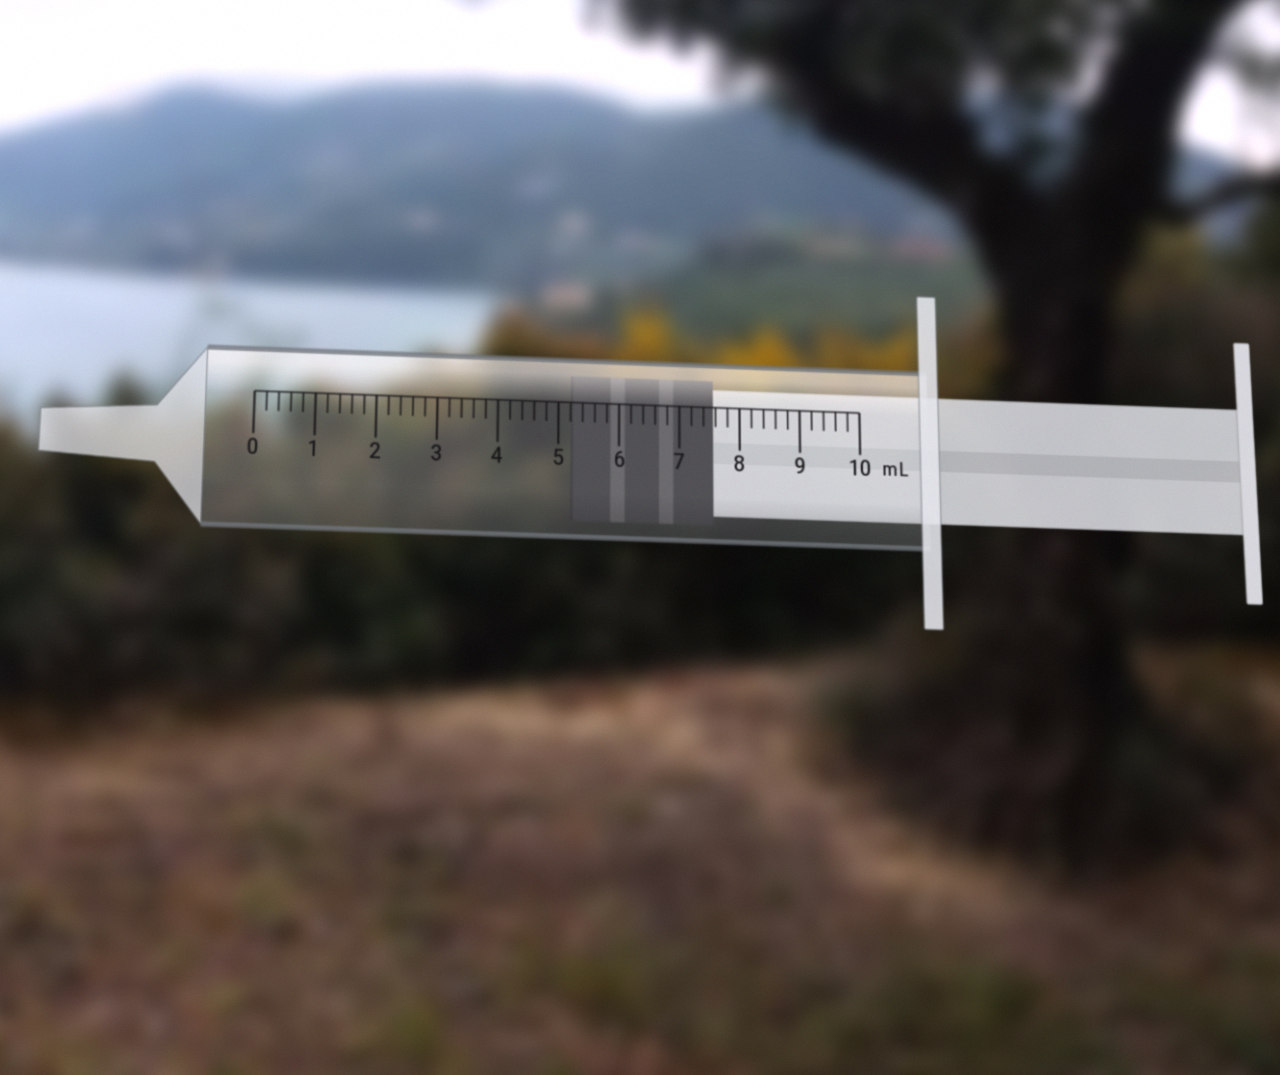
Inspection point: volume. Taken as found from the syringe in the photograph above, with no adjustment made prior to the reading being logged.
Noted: 5.2 mL
